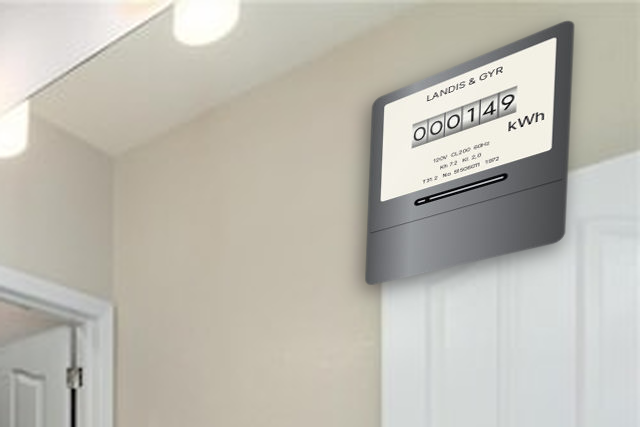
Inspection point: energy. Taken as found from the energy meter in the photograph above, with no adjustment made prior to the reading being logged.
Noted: 149 kWh
